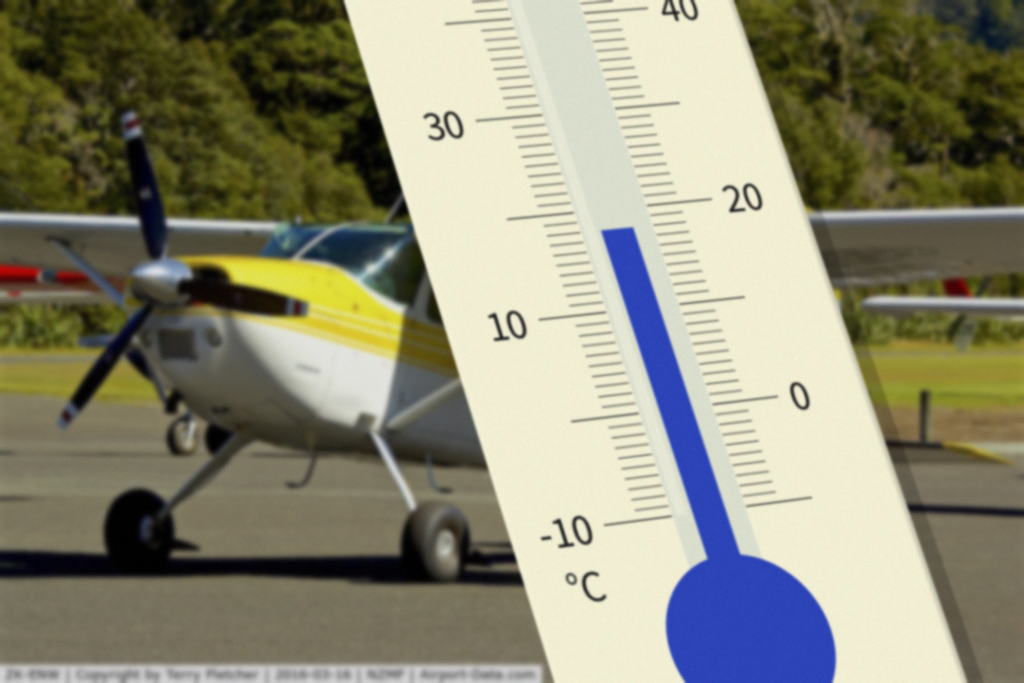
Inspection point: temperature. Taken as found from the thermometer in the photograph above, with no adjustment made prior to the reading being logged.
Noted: 18 °C
